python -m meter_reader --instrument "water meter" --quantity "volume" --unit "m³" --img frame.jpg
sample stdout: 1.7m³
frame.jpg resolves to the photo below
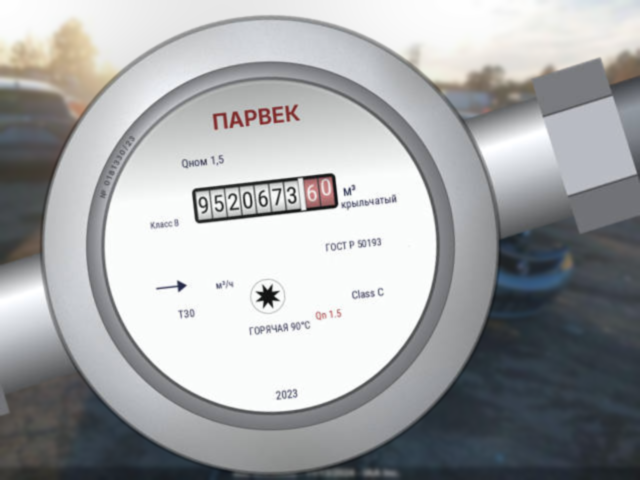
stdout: 9520673.60m³
